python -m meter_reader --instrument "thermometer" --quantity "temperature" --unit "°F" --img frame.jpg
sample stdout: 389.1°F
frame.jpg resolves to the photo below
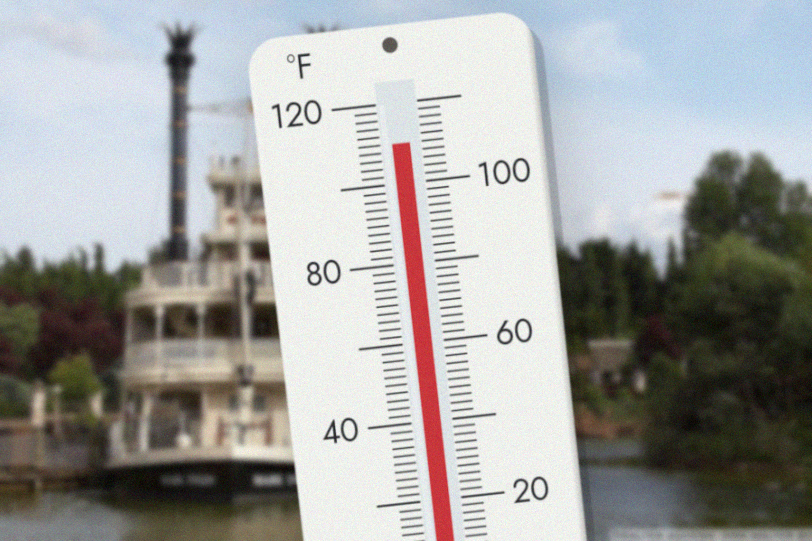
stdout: 110°F
